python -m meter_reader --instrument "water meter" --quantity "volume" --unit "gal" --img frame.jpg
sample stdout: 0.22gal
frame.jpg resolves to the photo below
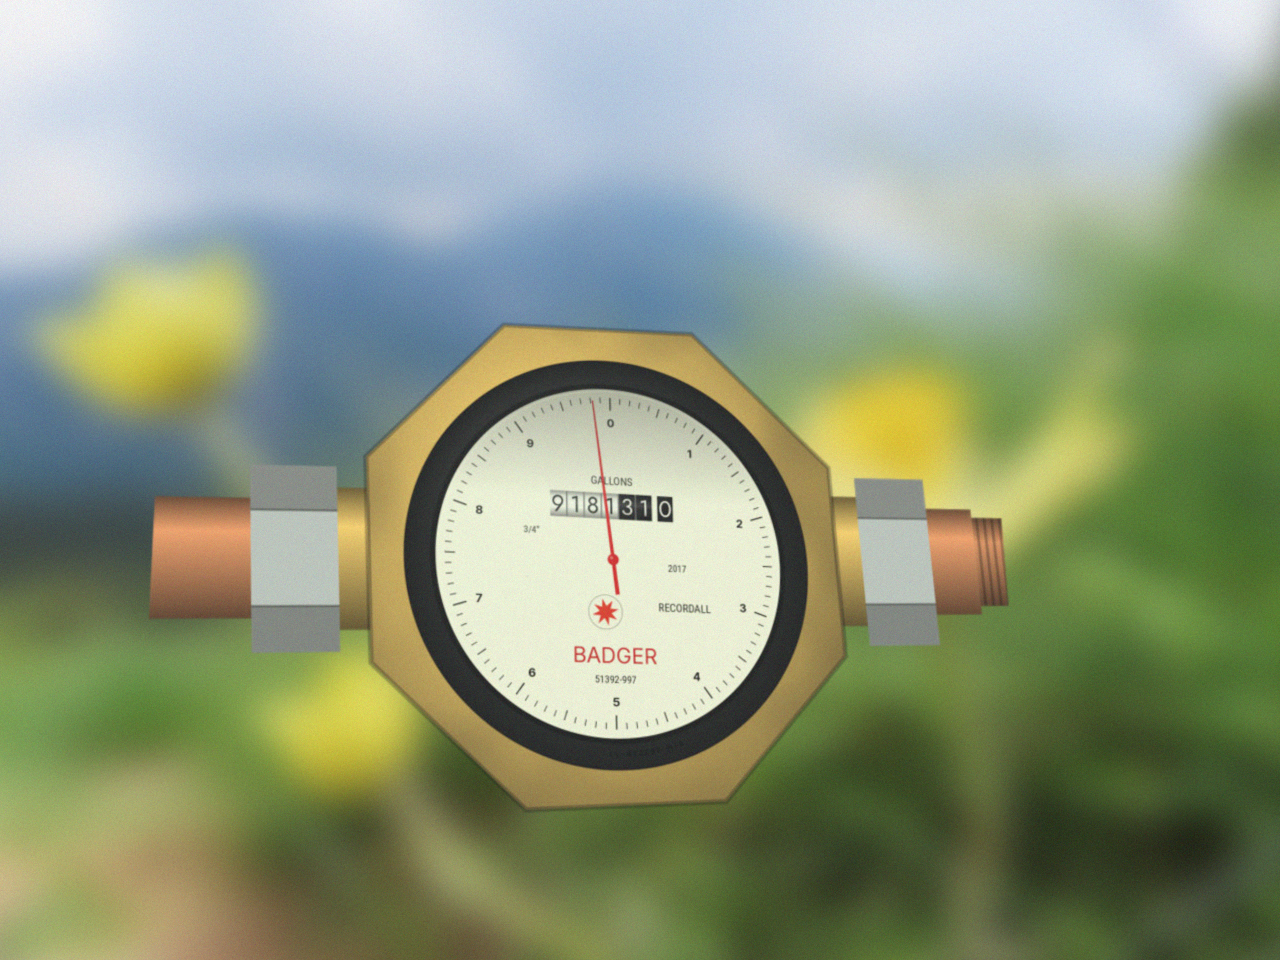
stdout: 9181309.8gal
